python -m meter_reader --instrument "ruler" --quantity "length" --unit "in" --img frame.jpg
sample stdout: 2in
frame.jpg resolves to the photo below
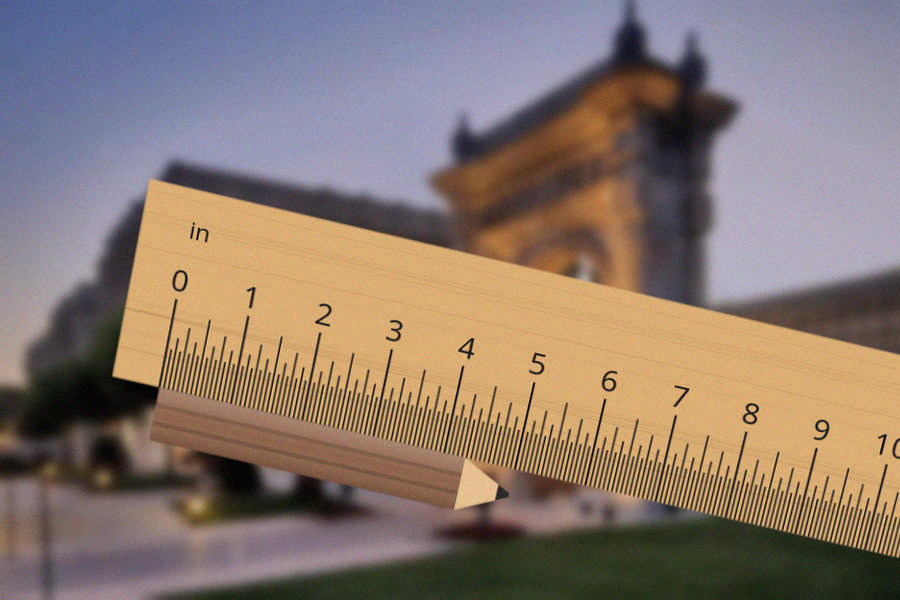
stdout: 5in
